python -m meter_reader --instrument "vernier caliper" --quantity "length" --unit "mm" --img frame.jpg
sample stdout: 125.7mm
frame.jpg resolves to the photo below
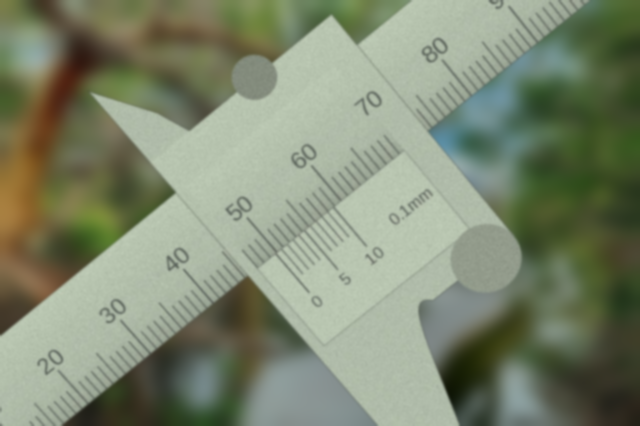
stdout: 49.8mm
